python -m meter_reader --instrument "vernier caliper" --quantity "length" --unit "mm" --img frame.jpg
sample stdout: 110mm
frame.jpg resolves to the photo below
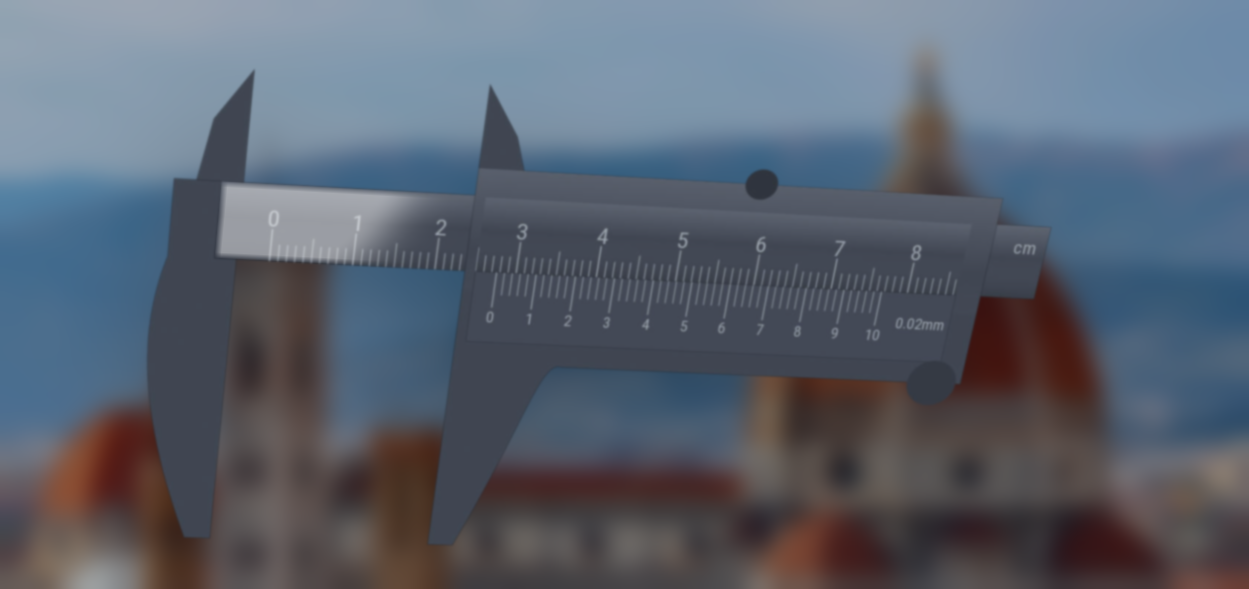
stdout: 27.6mm
